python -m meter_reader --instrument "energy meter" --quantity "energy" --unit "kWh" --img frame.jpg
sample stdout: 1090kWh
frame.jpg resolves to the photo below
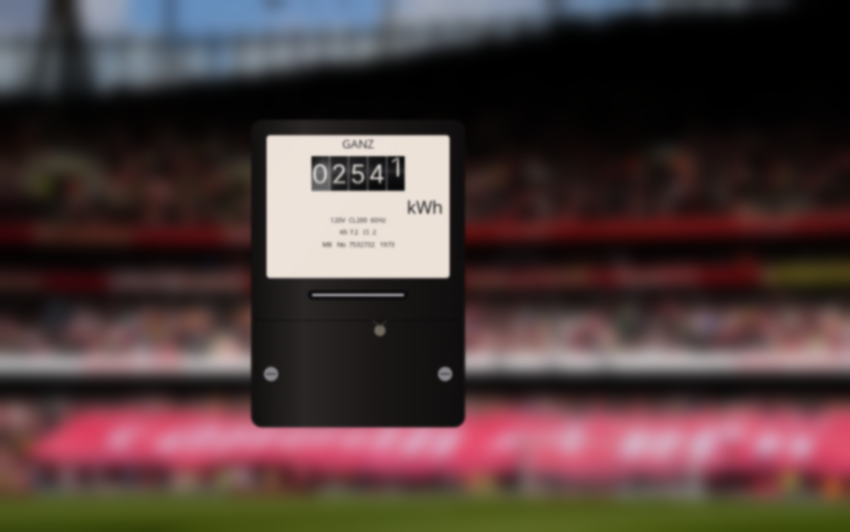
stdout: 2541kWh
